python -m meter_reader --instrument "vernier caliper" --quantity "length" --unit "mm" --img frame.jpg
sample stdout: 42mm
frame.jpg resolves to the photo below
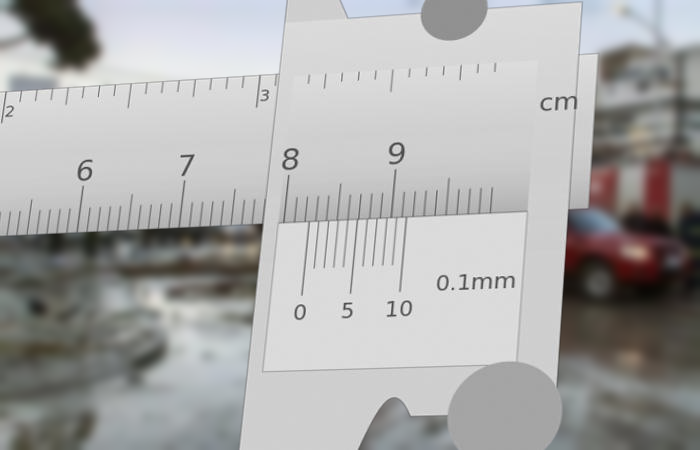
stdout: 82.4mm
